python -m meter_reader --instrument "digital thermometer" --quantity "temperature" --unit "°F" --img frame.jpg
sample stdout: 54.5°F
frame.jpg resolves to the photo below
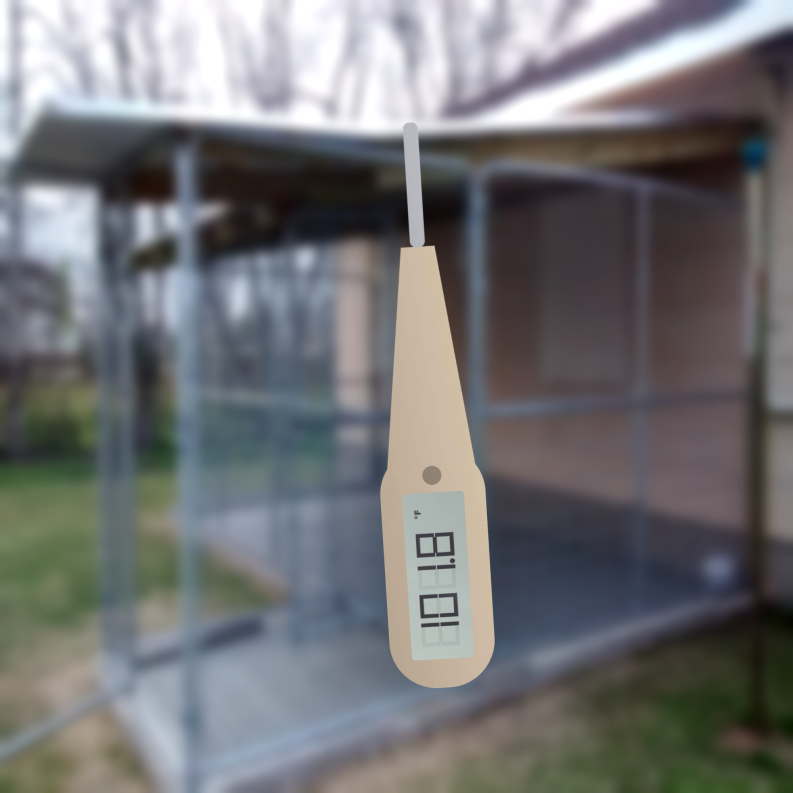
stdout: 101.8°F
